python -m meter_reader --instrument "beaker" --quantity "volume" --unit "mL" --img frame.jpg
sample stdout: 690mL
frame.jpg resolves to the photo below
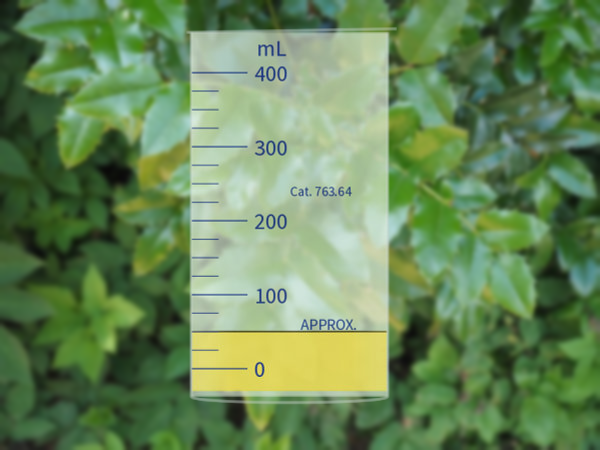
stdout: 50mL
